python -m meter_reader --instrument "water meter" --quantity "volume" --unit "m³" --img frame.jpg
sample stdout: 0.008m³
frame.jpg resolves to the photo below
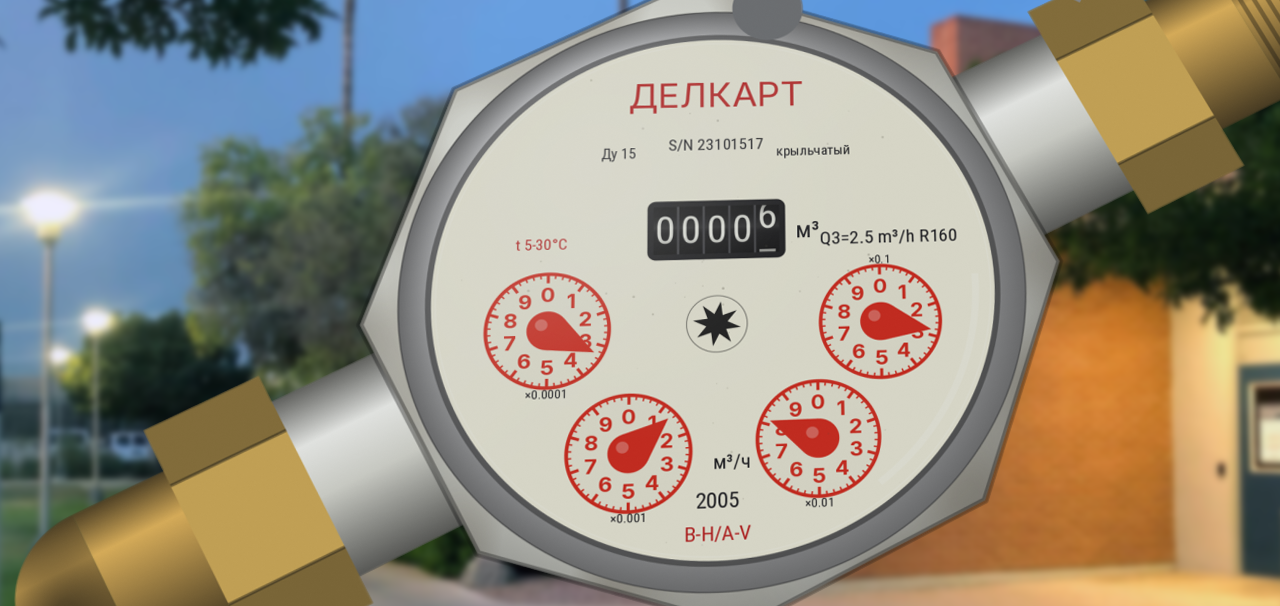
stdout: 6.2813m³
